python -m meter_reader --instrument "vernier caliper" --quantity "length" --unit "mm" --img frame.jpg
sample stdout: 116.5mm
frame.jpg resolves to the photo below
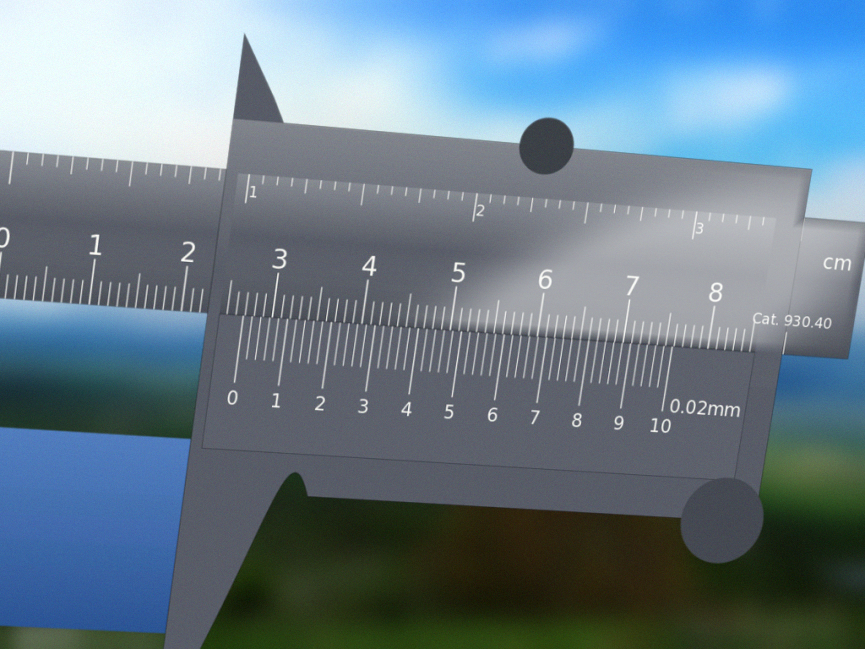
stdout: 26.8mm
